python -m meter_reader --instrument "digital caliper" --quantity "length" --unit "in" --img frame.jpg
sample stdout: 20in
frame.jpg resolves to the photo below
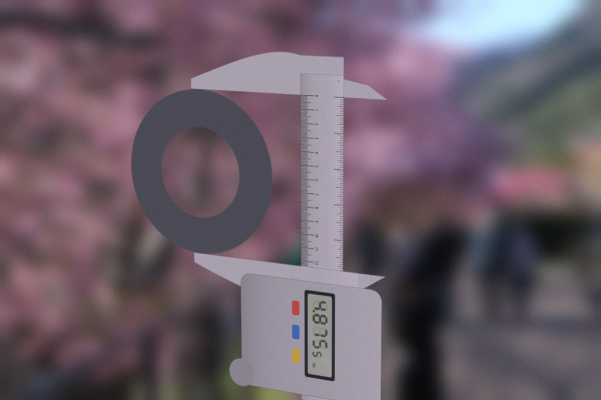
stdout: 4.8755in
